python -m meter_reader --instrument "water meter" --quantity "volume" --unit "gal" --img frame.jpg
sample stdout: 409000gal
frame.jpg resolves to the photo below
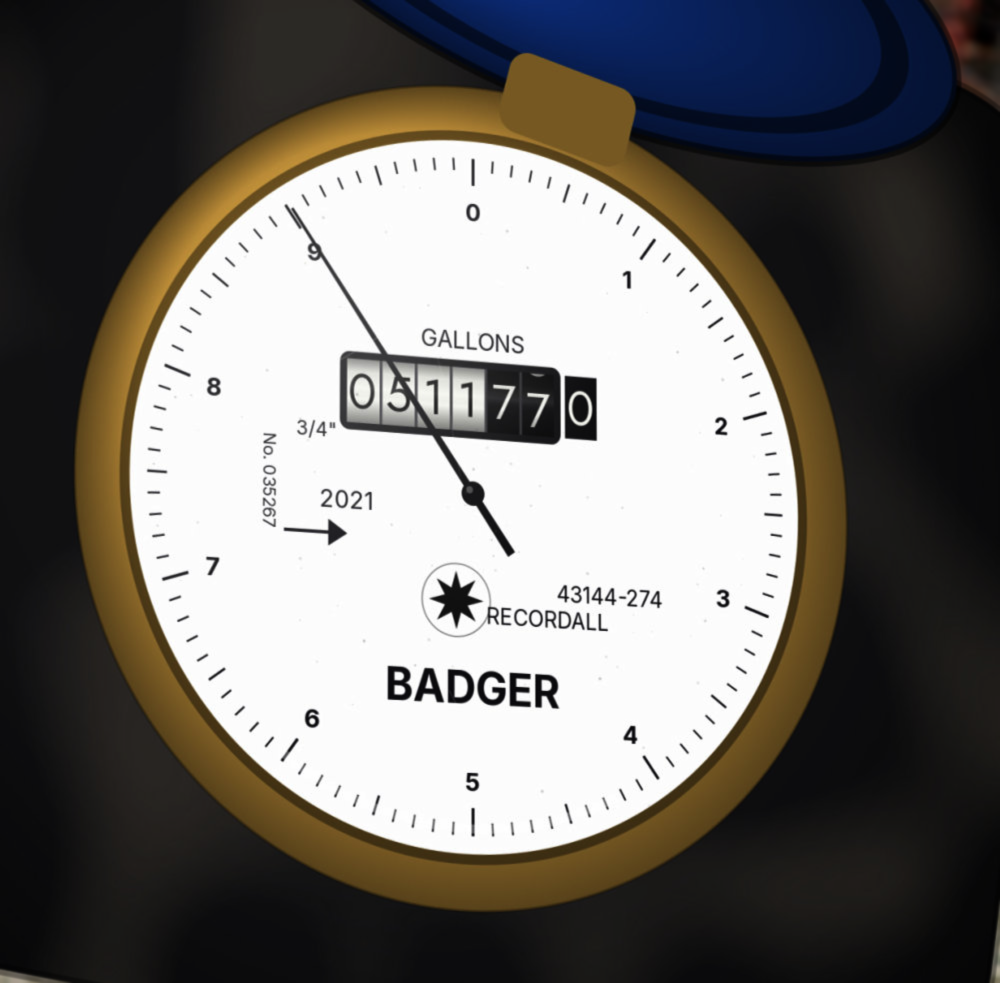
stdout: 511769.0gal
